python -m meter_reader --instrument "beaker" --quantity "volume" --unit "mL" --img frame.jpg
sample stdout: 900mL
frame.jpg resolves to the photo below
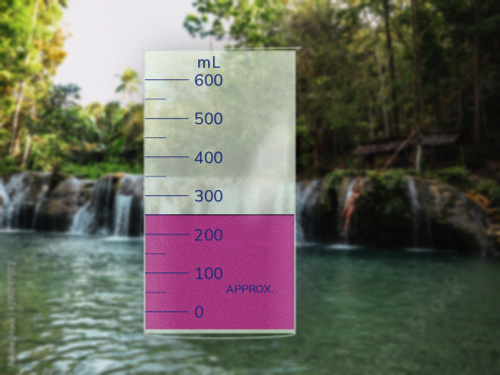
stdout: 250mL
